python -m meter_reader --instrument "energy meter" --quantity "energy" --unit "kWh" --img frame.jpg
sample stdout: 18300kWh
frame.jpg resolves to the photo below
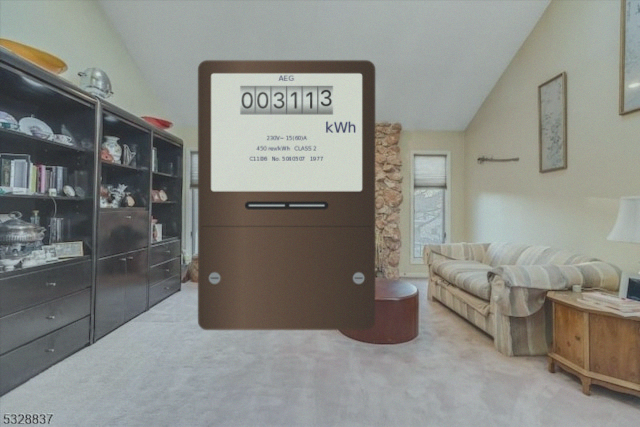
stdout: 3113kWh
